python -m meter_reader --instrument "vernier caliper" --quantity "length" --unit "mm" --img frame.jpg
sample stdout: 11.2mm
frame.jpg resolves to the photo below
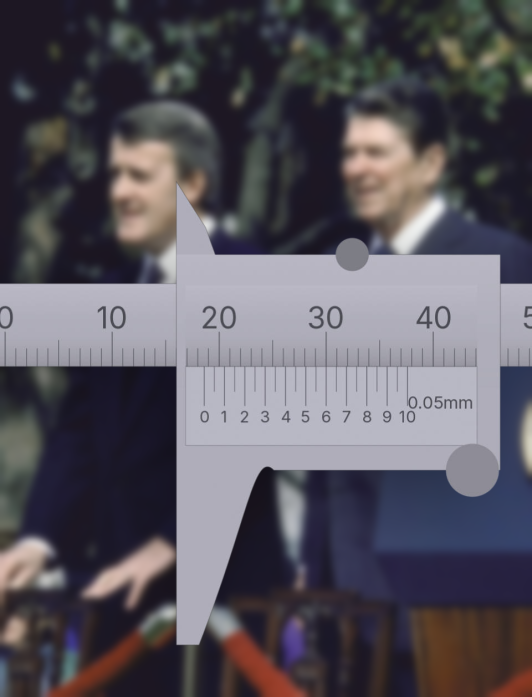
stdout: 18.6mm
